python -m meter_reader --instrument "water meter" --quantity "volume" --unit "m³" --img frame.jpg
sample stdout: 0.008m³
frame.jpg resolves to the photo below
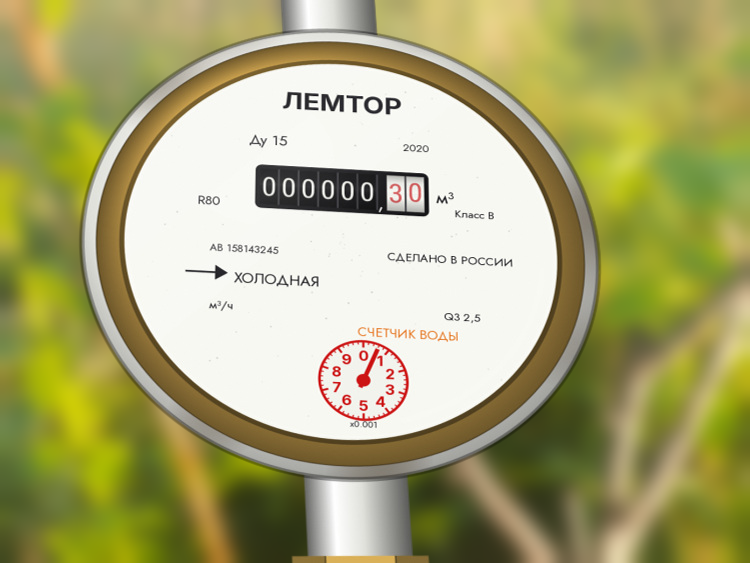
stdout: 0.300m³
